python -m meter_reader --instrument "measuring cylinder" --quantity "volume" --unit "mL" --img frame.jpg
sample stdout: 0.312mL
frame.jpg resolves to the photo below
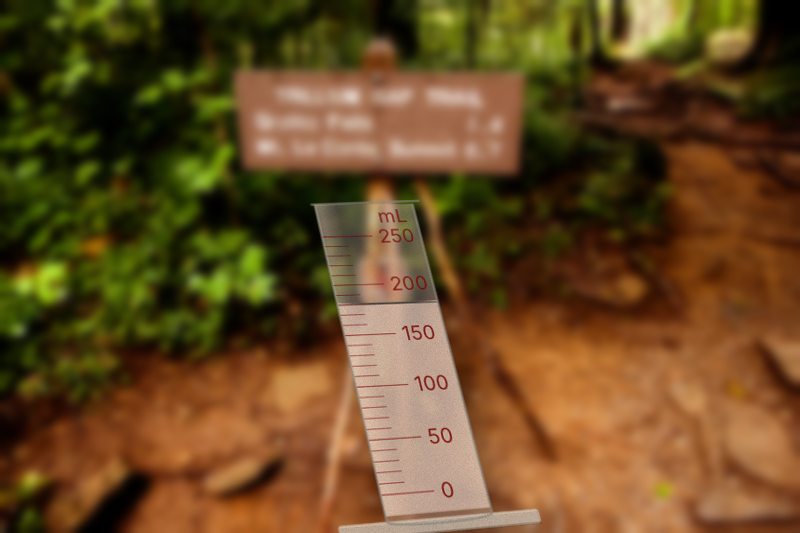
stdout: 180mL
